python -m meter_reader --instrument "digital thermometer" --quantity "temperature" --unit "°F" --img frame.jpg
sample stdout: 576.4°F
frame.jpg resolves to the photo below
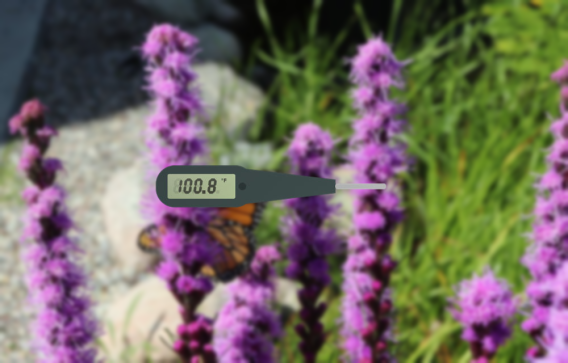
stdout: 100.8°F
